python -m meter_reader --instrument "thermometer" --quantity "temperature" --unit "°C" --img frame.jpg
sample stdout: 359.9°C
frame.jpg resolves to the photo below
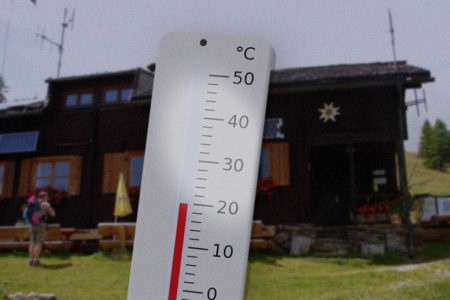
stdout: 20°C
